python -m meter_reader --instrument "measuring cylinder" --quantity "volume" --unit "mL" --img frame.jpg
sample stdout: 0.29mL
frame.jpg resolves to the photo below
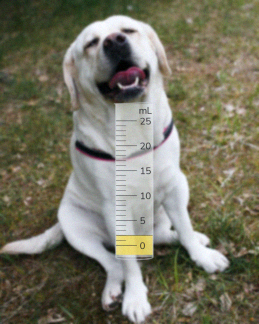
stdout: 2mL
